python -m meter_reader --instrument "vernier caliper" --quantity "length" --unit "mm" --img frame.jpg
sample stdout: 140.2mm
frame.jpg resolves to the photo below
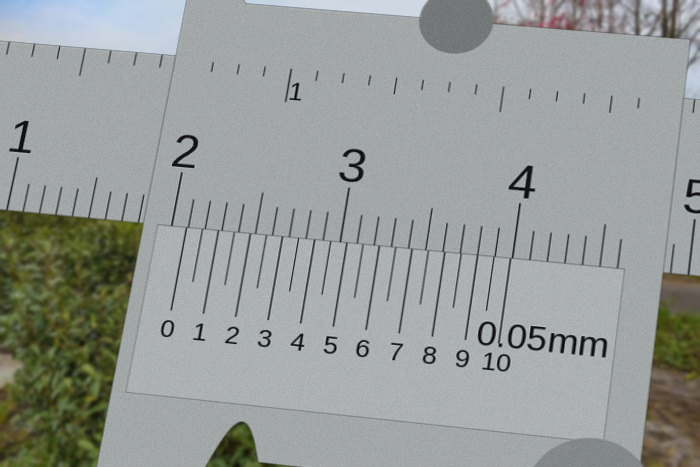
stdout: 20.9mm
